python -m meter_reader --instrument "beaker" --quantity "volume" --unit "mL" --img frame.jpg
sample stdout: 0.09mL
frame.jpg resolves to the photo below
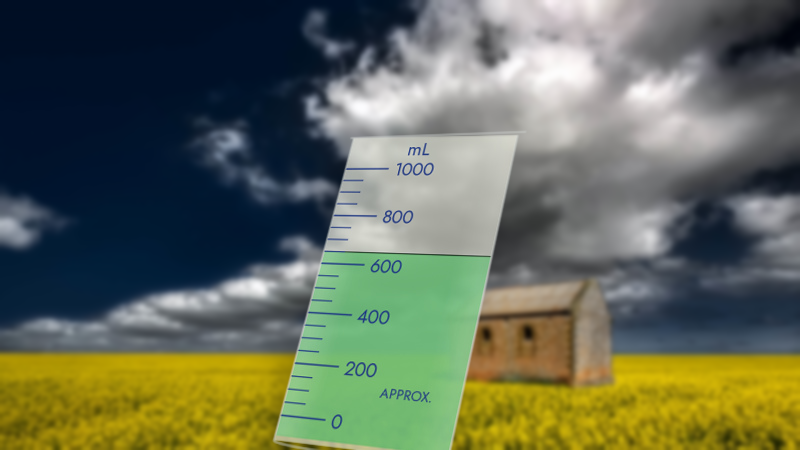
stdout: 650mL
